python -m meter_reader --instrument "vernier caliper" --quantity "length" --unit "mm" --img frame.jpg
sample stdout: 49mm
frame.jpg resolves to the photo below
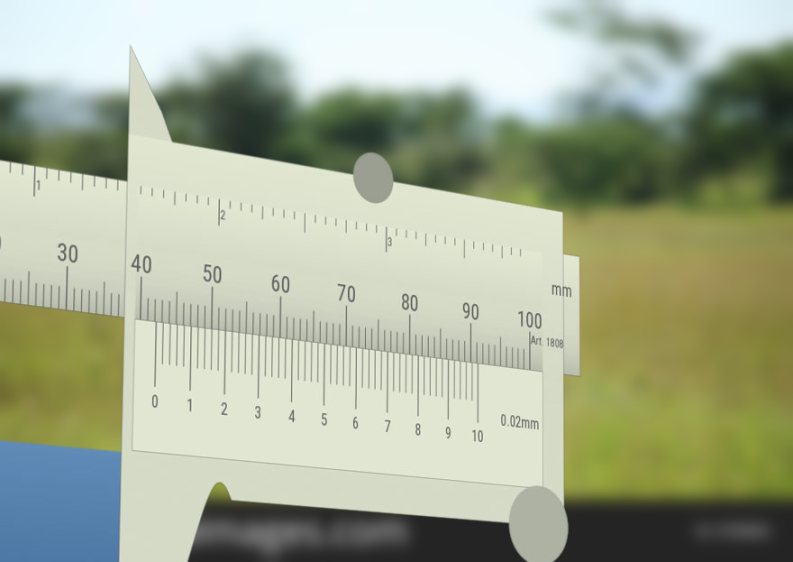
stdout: 42.2mm
